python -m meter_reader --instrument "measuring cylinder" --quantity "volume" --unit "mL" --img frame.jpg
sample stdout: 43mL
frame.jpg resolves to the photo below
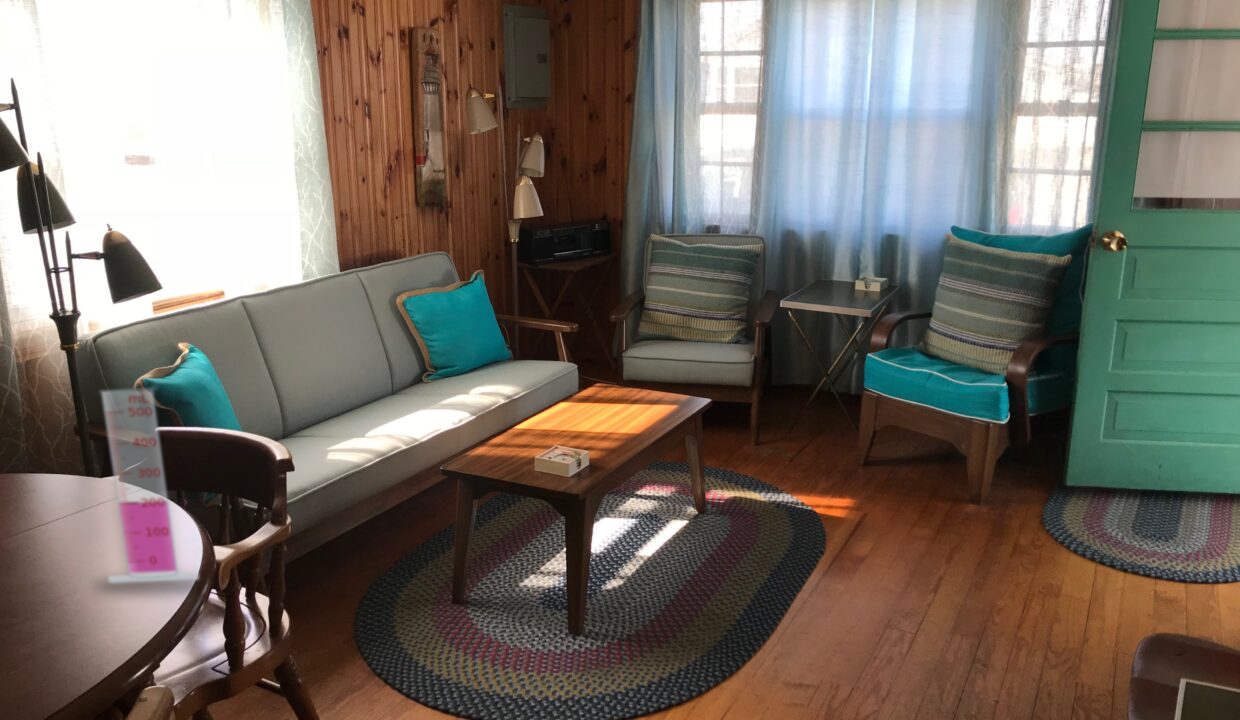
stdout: 200mL
